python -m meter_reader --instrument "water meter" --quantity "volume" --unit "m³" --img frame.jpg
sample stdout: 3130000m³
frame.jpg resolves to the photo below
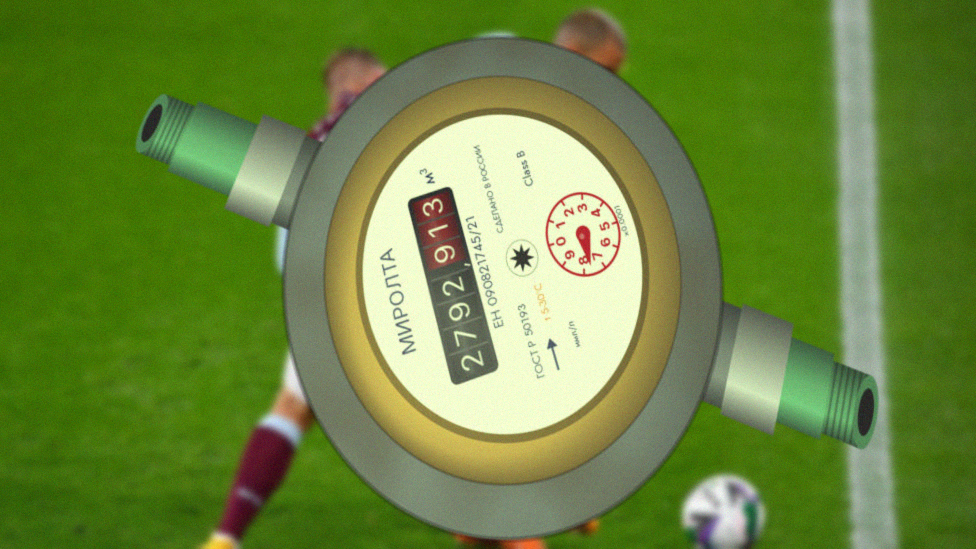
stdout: 2792.9137m³
